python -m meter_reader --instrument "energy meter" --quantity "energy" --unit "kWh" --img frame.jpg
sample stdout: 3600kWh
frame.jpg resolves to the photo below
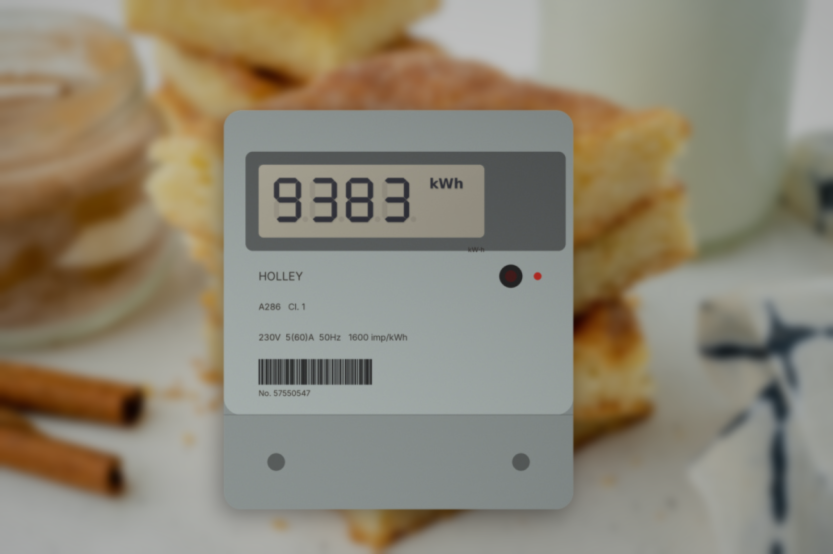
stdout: 9383kWh
